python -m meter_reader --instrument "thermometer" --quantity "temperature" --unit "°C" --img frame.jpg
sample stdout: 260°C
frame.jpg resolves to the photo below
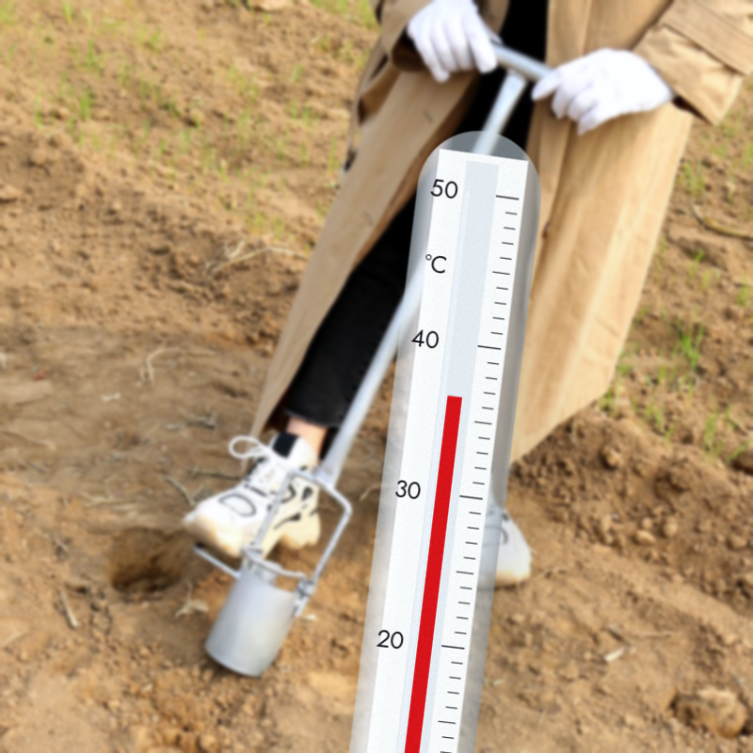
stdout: 36.5°C
